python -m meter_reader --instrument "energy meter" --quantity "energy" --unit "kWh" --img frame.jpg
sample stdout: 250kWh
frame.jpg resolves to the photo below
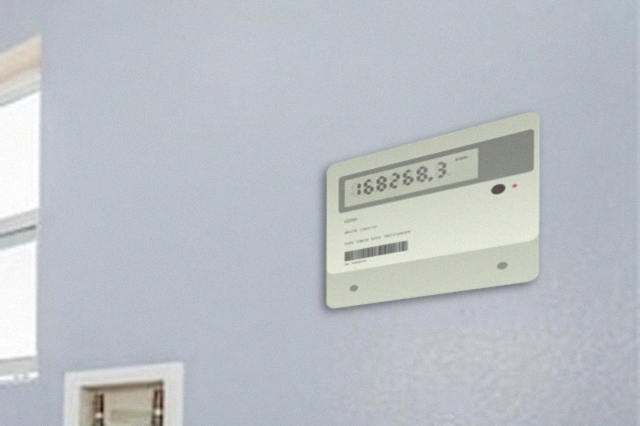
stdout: 168268.3kWh
